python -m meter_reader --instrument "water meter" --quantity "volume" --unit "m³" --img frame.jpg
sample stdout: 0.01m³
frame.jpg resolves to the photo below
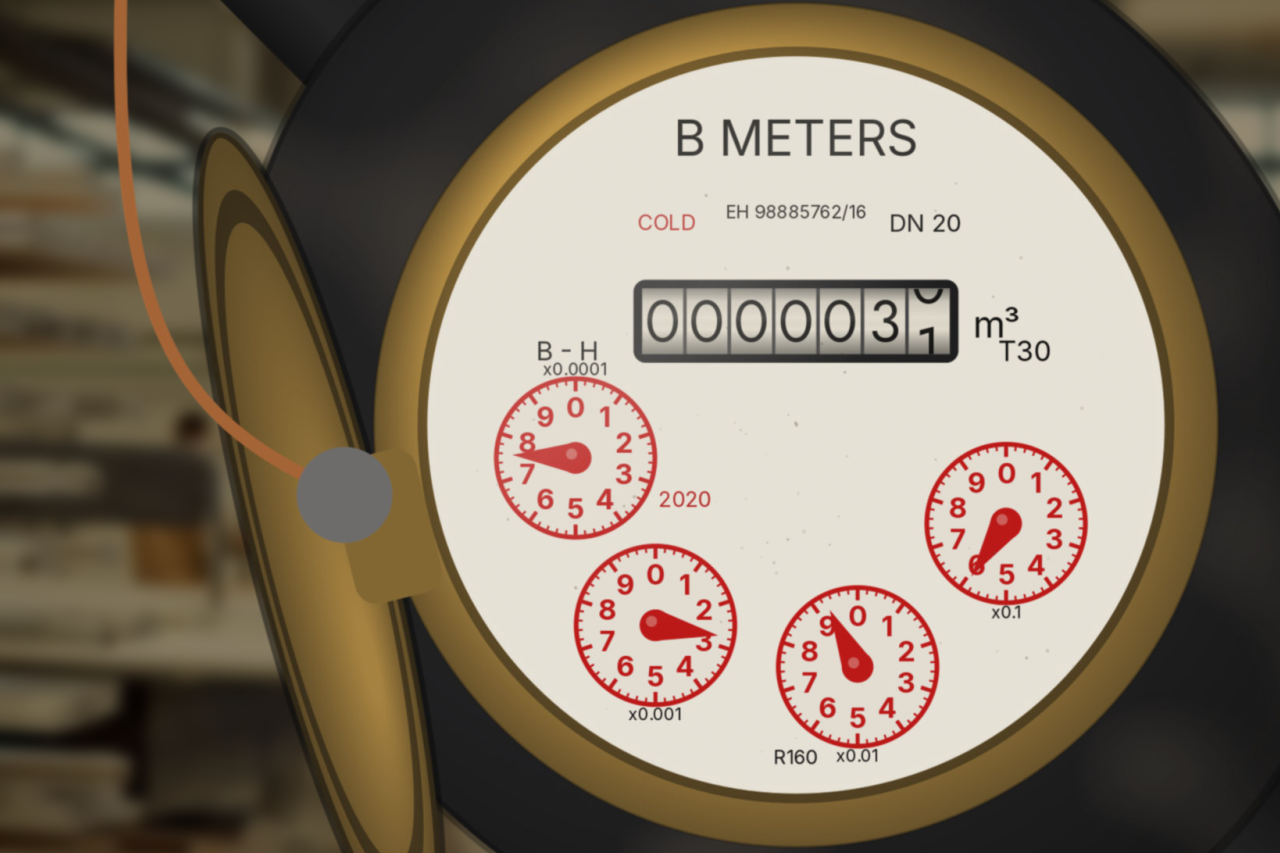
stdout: 30.5927m³
